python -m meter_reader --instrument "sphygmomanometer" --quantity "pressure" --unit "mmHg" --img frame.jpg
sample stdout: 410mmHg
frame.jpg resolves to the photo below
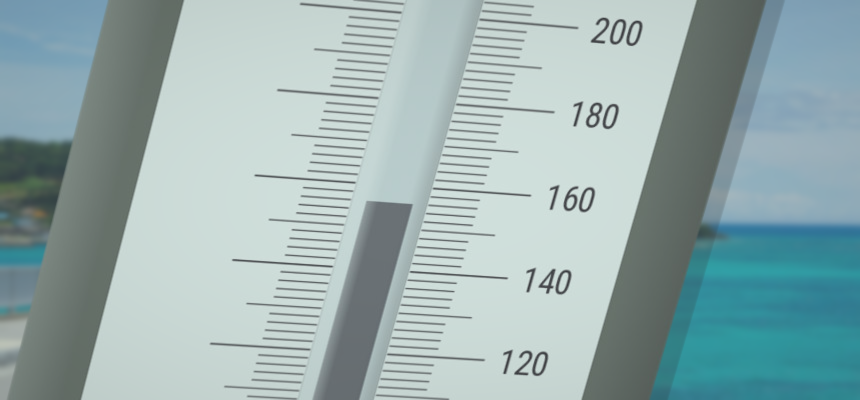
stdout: 156mmHg
